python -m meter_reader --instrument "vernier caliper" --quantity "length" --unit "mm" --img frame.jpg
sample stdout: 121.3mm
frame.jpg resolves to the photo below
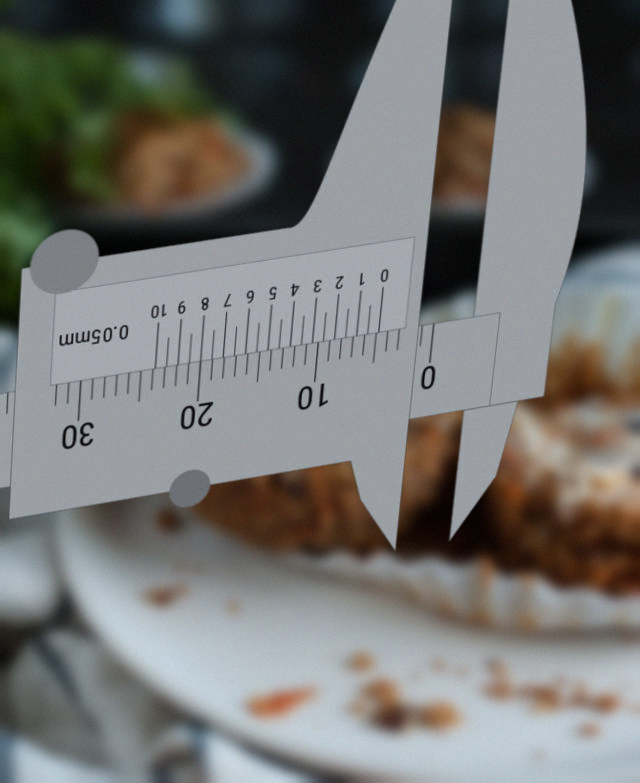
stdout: 4.8mm
